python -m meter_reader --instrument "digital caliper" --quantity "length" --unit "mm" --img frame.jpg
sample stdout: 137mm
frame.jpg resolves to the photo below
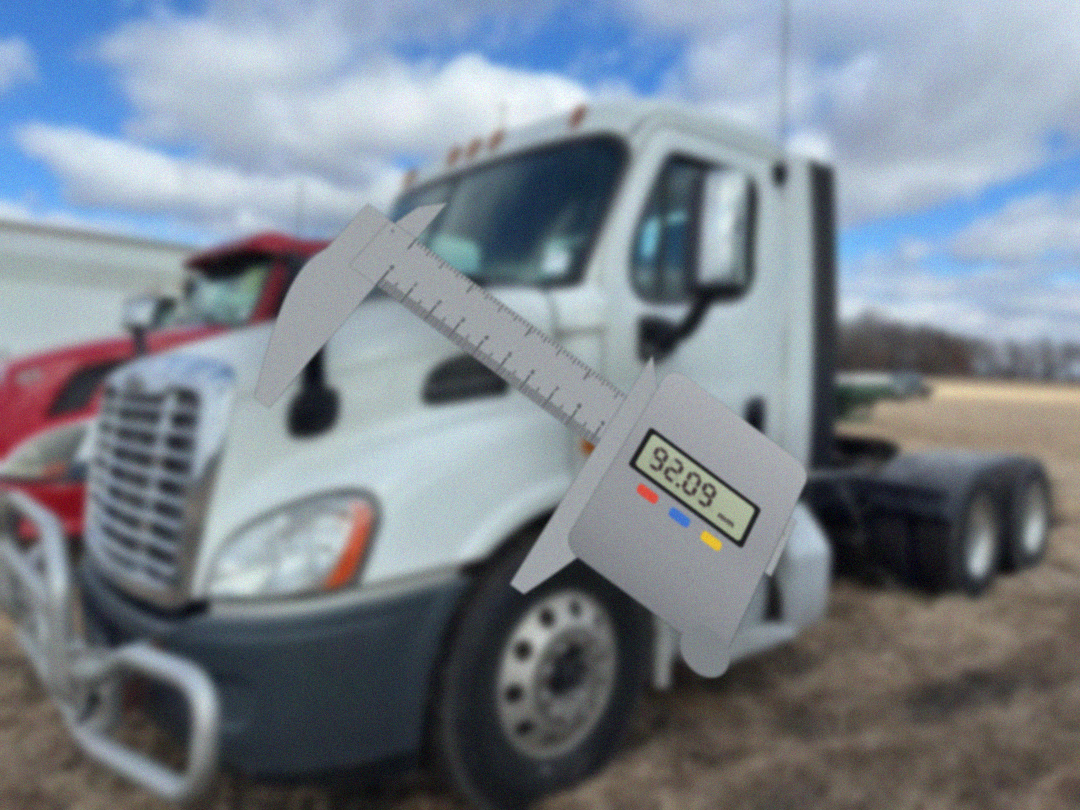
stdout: 92.09mm
